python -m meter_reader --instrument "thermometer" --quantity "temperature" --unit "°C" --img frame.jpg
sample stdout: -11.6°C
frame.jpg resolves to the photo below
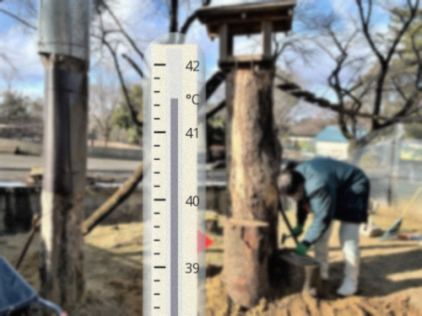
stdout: 41.5°C
